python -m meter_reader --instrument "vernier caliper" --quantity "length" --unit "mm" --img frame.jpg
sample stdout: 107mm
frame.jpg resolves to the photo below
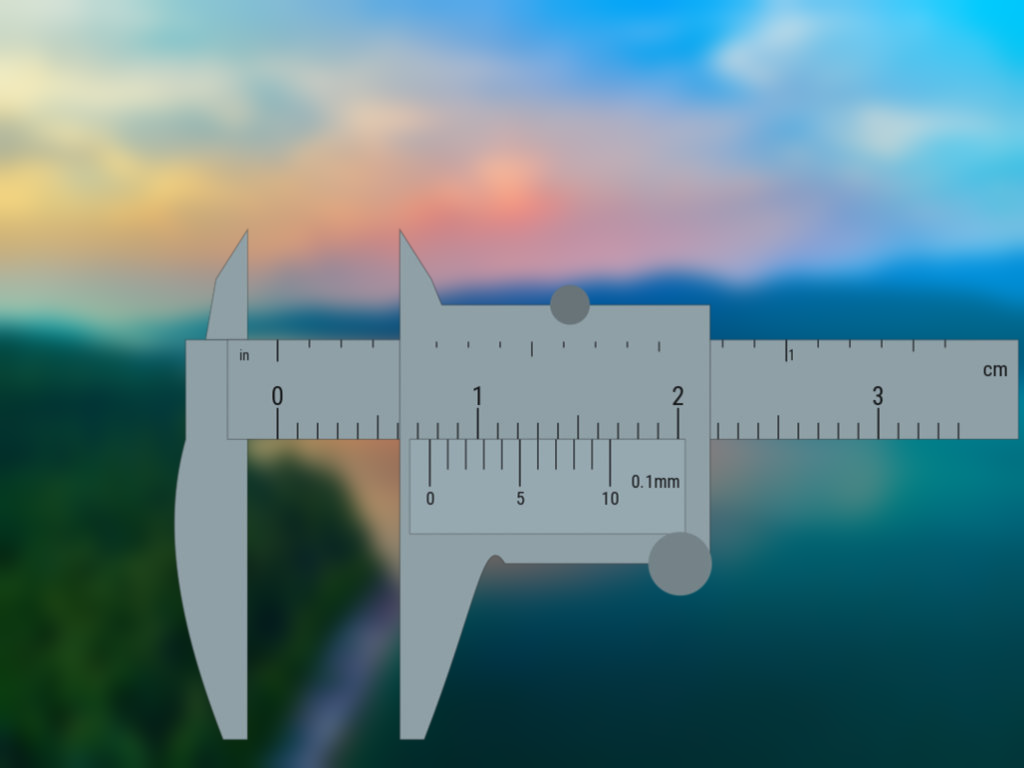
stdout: 7.6mm
